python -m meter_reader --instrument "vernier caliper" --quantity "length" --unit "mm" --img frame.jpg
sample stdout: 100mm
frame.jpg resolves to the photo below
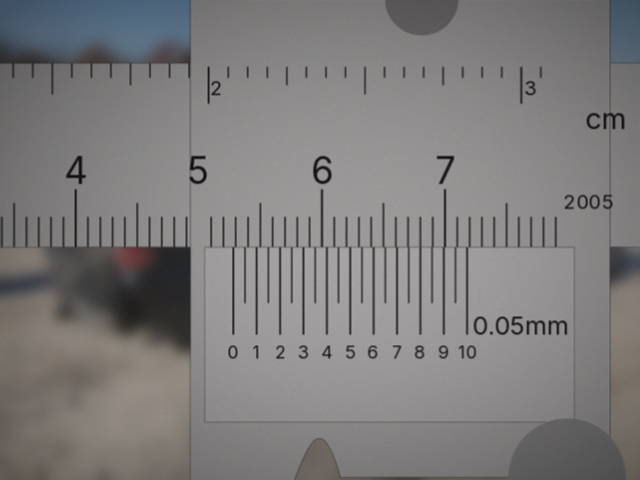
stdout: 52.8mm
